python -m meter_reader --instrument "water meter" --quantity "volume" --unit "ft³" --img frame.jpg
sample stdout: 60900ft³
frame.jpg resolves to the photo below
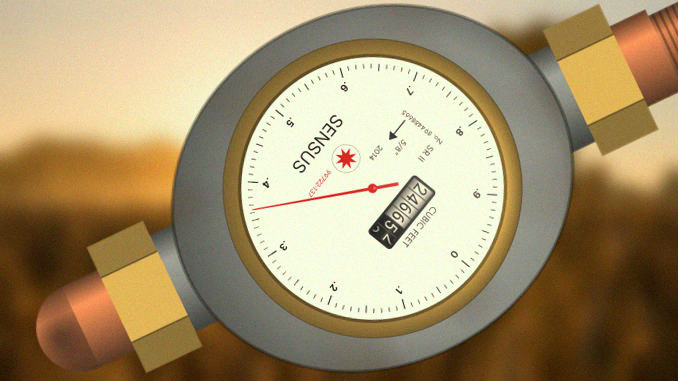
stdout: 246652.36ft³
